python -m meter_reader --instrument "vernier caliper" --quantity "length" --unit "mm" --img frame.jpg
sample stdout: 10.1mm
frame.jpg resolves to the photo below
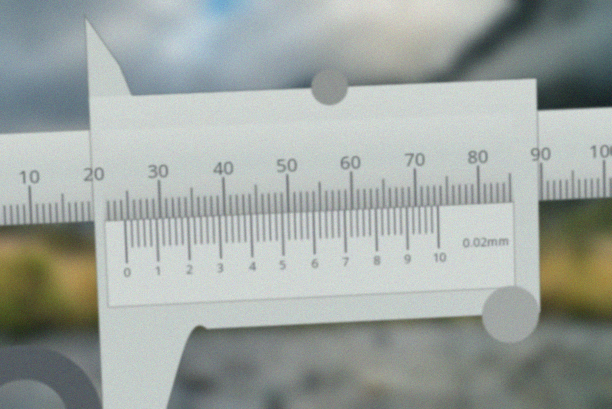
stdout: 24.5mm
